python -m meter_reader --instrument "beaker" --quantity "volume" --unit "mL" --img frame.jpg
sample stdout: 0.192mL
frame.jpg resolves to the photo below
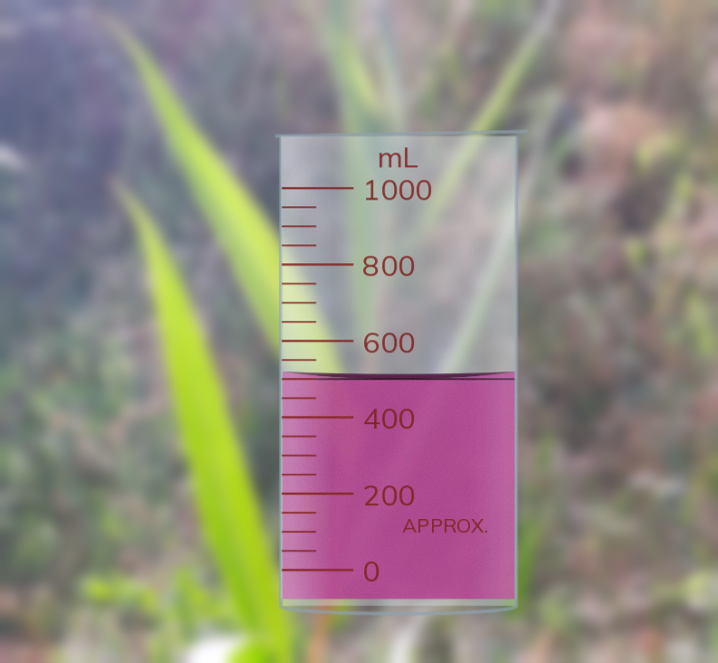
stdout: 500mL
